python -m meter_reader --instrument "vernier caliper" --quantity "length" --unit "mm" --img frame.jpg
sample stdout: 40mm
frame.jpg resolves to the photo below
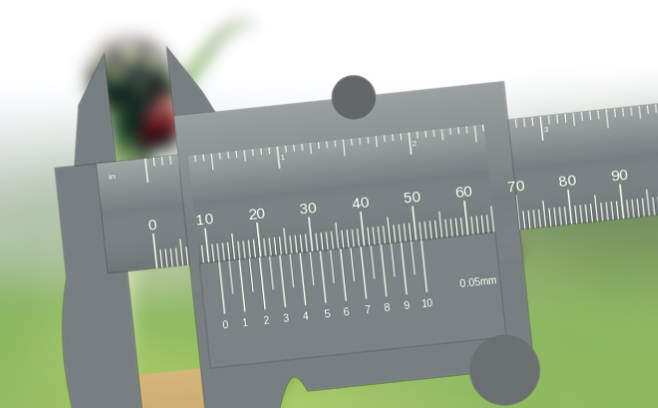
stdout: 12.0mm
